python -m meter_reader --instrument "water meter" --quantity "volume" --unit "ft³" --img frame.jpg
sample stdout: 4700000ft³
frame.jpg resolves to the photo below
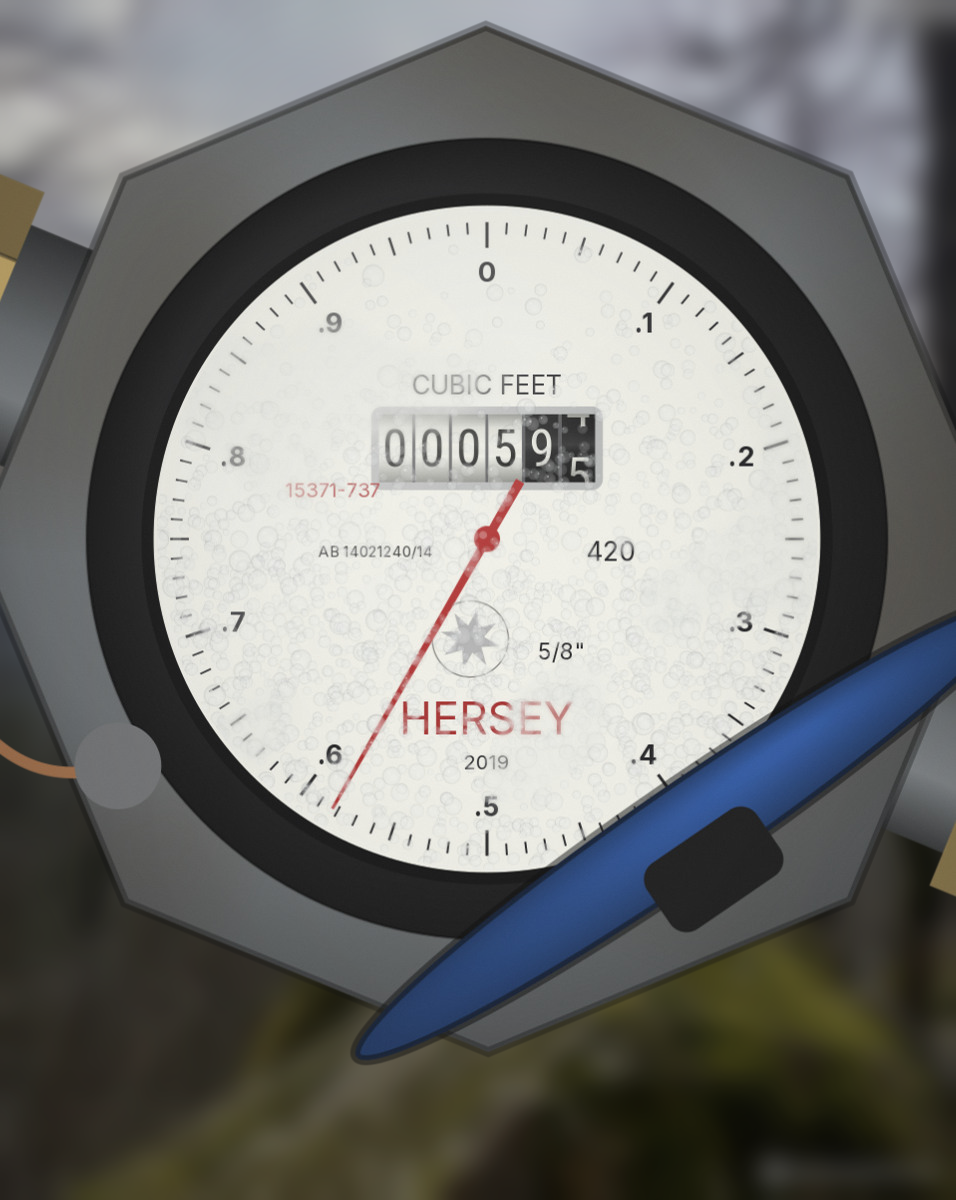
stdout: 594.58ft³
